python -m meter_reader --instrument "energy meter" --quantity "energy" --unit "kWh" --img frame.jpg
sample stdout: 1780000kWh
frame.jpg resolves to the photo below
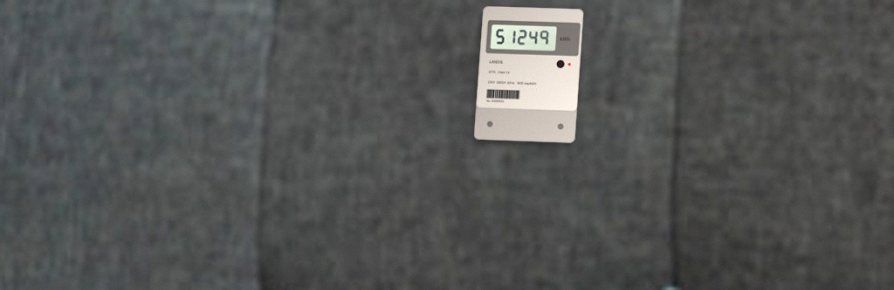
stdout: 51249kWh
